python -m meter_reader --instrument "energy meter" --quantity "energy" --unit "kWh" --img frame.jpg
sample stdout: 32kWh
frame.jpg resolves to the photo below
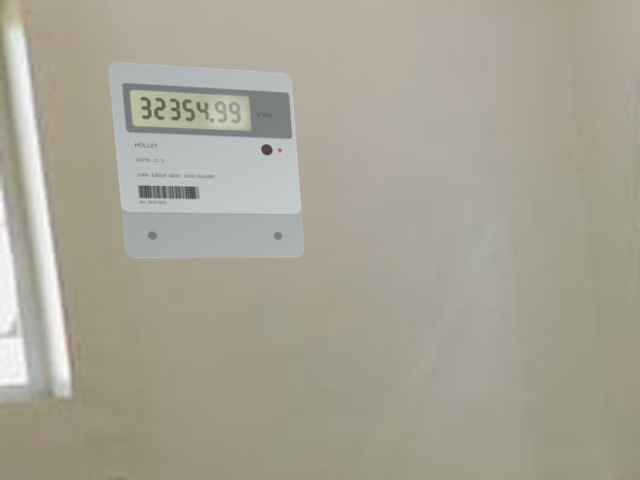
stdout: 32354.99kWh
